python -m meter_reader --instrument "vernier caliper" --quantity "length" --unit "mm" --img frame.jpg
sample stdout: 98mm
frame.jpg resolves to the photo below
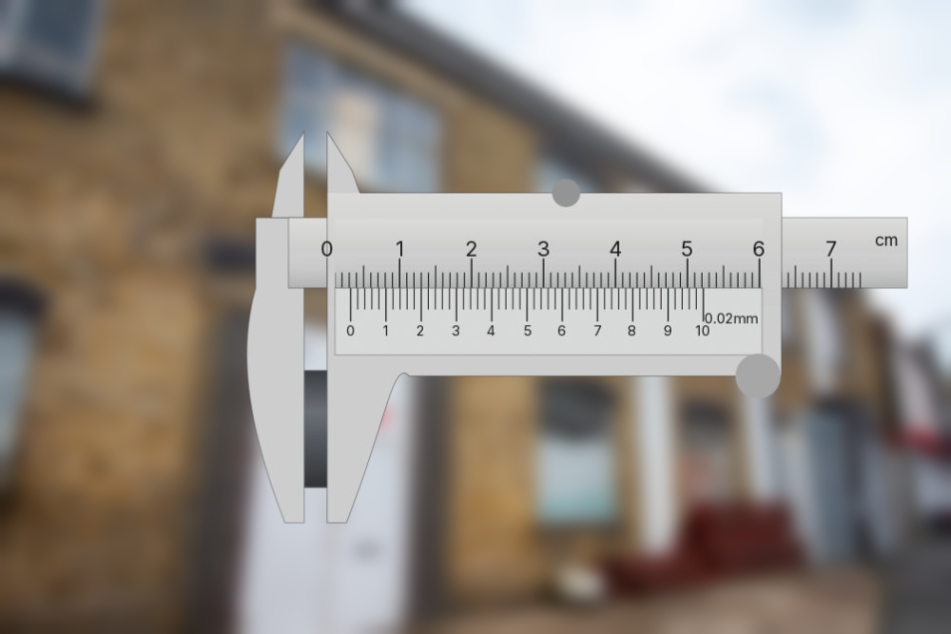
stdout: 3.2mm
